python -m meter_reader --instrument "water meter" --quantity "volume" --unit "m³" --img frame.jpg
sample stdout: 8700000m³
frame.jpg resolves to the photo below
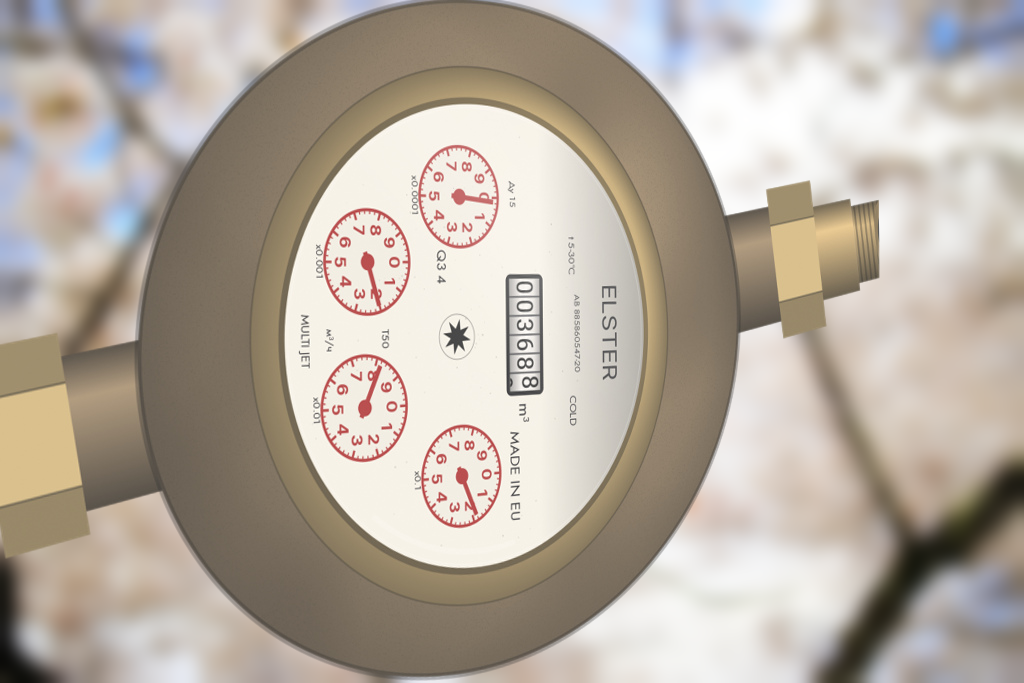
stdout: 3688.1820m³
